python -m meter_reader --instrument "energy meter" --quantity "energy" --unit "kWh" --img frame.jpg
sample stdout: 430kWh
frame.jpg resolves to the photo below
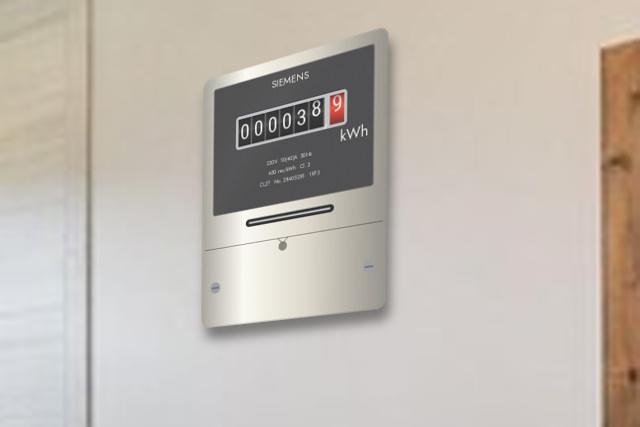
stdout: 38.9kWh
